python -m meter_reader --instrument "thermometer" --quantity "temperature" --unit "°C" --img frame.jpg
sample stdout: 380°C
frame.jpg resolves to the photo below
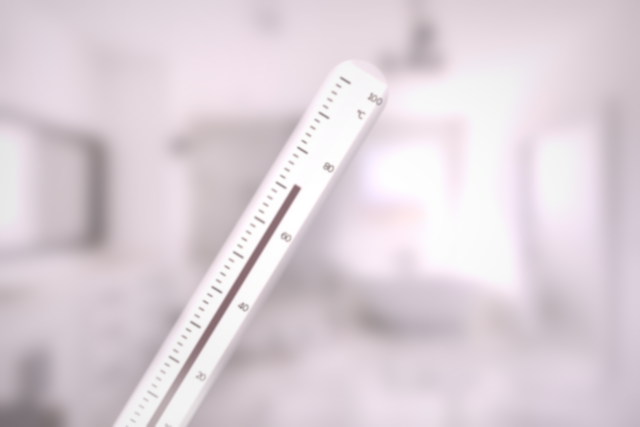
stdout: 72°C
